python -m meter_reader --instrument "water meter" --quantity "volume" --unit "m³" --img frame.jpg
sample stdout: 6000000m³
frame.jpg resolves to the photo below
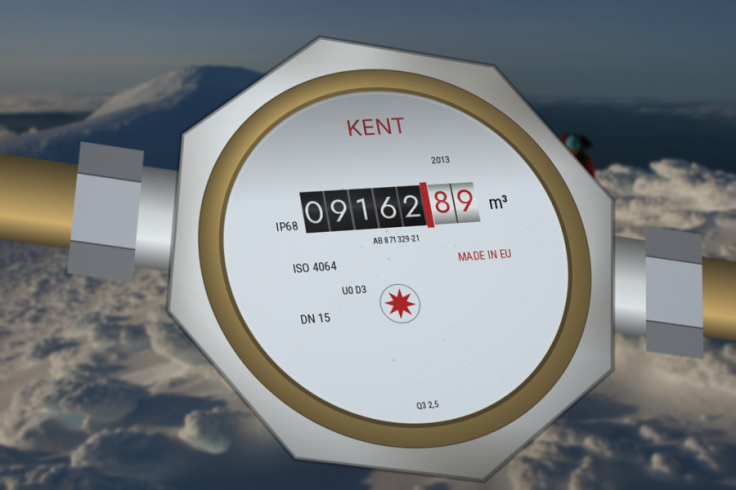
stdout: 9162.89m³
